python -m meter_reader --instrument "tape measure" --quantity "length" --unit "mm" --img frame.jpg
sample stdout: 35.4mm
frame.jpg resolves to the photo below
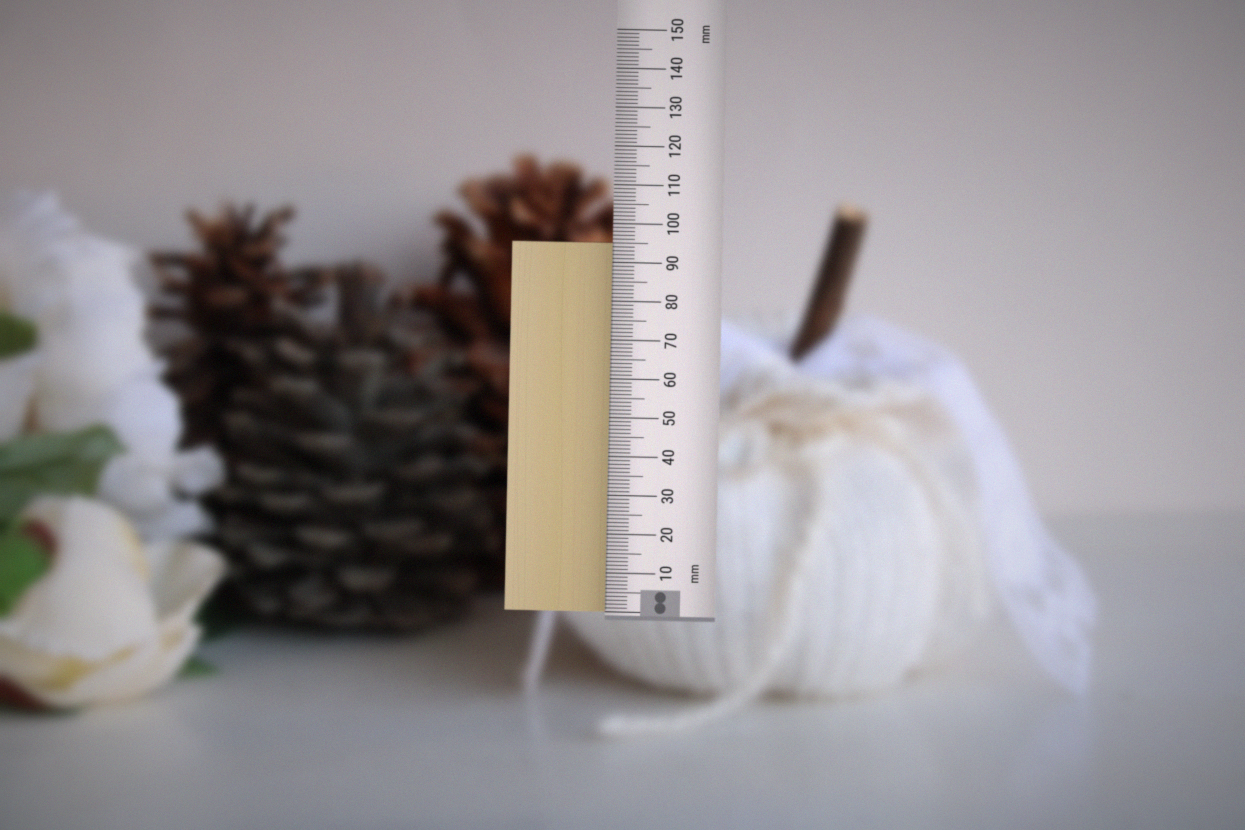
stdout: 95mm
